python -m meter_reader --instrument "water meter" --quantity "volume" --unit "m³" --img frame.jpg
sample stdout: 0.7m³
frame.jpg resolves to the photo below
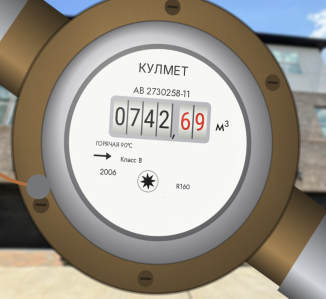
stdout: 742.69m³
